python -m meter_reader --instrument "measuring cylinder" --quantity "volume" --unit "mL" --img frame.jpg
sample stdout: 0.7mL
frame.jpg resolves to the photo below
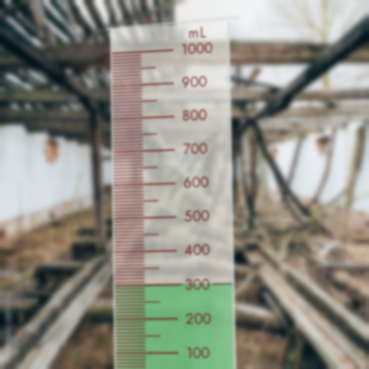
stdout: 300mL
